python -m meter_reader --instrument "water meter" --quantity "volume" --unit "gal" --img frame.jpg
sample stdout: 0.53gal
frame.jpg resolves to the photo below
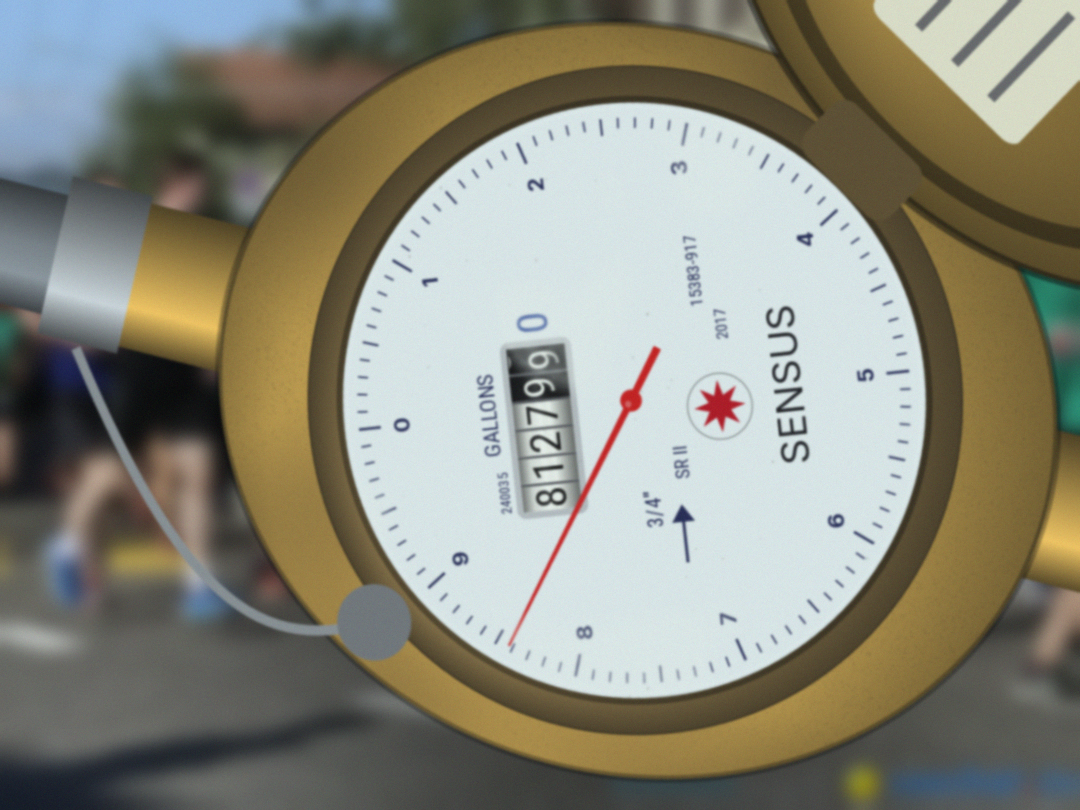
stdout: 8127988.4gal
